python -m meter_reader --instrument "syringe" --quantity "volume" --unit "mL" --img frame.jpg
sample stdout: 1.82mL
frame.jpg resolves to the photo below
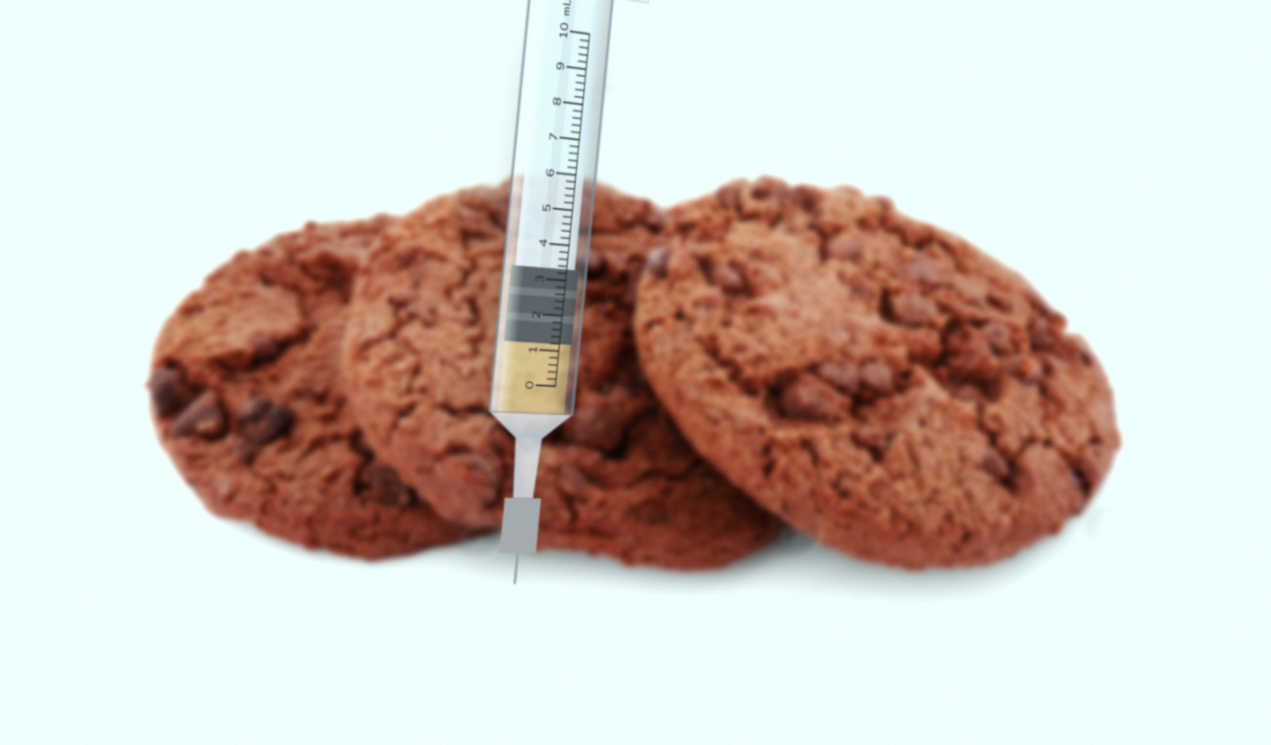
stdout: 1.2mL
